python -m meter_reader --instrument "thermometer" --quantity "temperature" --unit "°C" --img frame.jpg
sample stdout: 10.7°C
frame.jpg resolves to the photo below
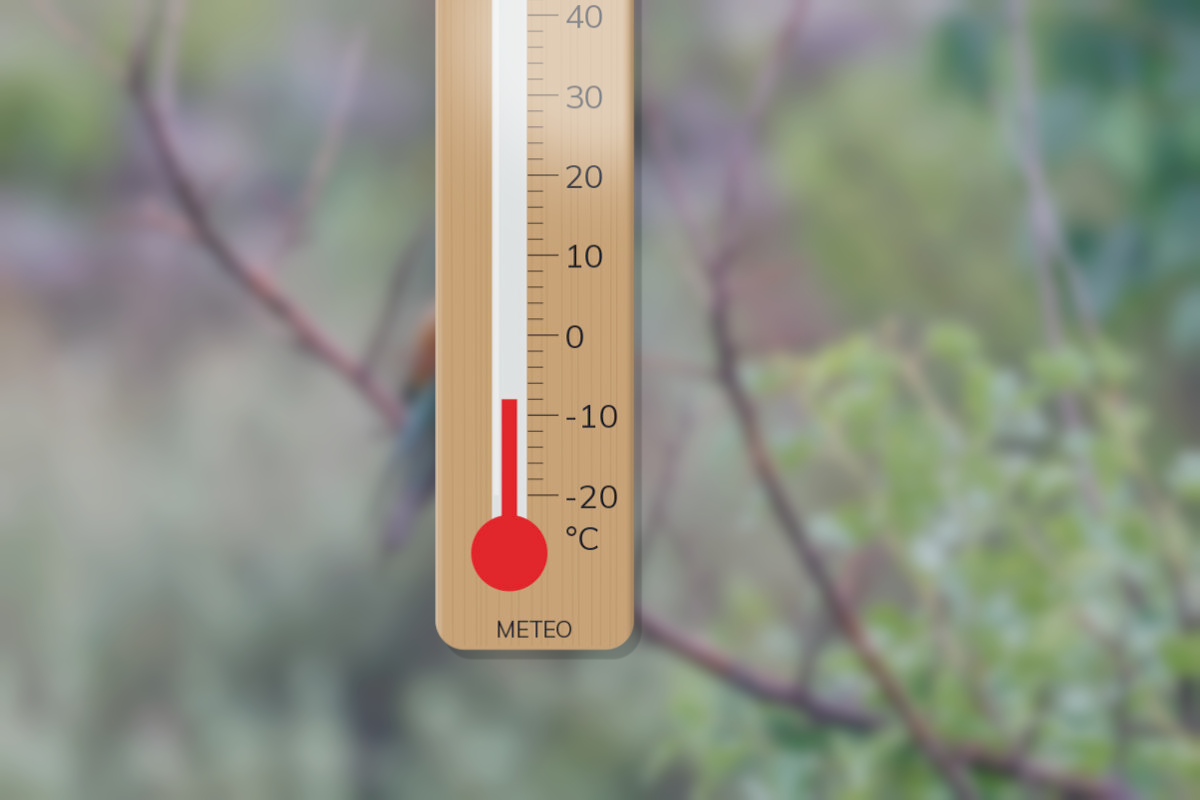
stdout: -8°C
